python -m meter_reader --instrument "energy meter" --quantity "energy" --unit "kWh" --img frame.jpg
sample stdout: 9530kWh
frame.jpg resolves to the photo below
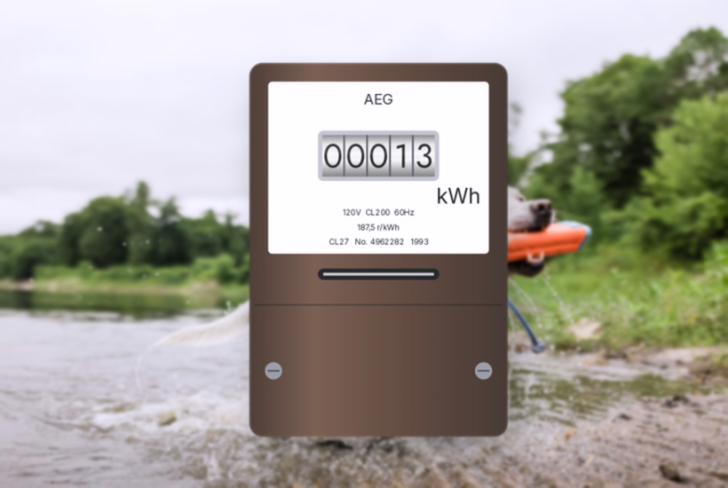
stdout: 13kWh
